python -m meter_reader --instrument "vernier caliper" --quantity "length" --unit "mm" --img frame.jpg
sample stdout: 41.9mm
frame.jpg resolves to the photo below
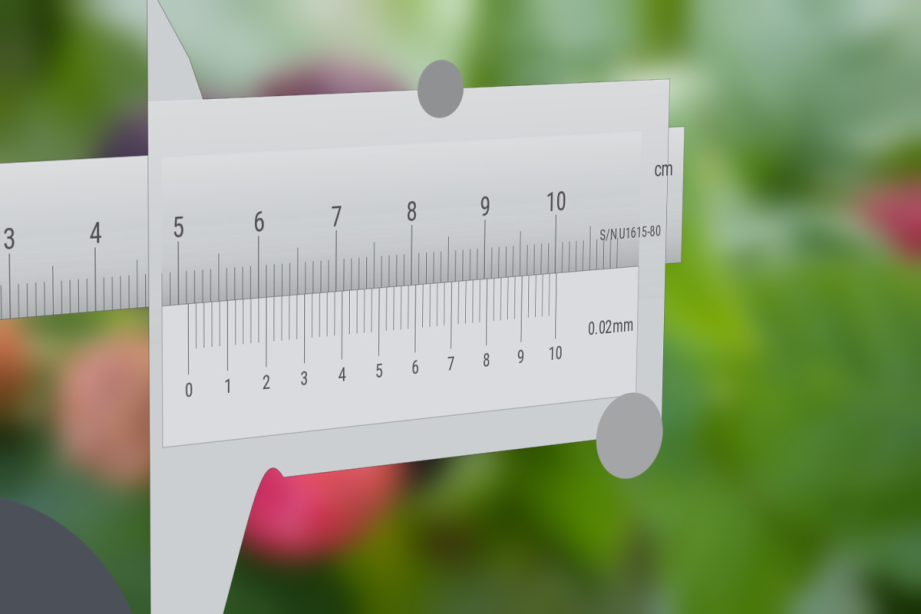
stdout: 51.2mm
